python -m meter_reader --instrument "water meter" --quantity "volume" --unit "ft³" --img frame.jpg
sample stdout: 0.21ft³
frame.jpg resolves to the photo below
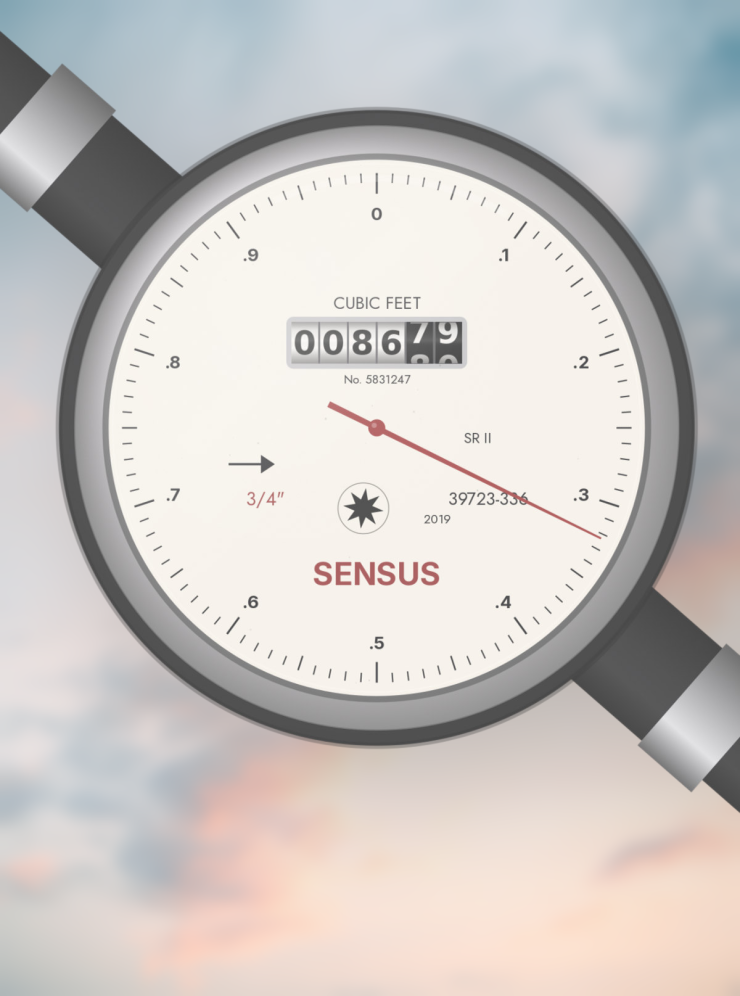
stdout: 8679.32ft³
